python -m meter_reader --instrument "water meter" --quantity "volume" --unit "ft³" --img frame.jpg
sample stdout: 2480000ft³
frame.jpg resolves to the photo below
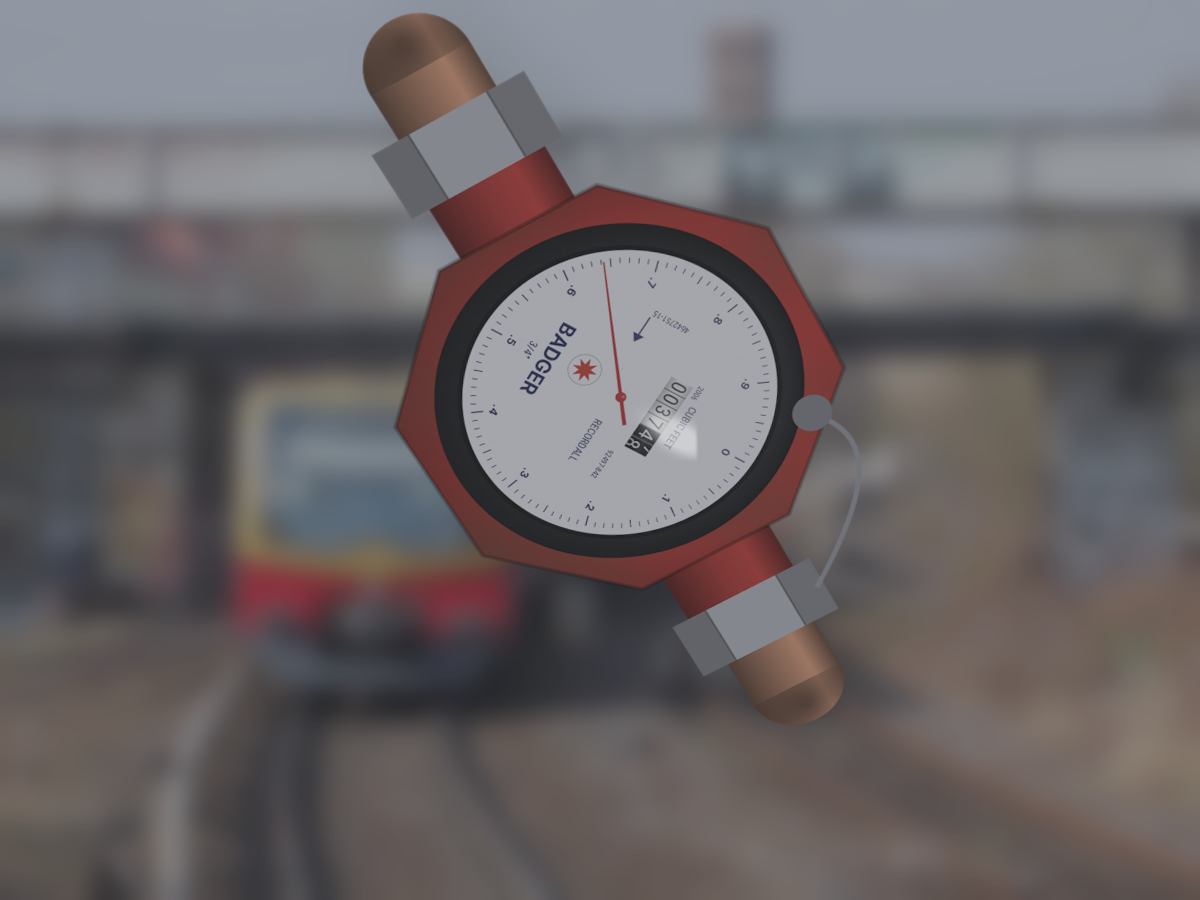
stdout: 3747.64ft³
